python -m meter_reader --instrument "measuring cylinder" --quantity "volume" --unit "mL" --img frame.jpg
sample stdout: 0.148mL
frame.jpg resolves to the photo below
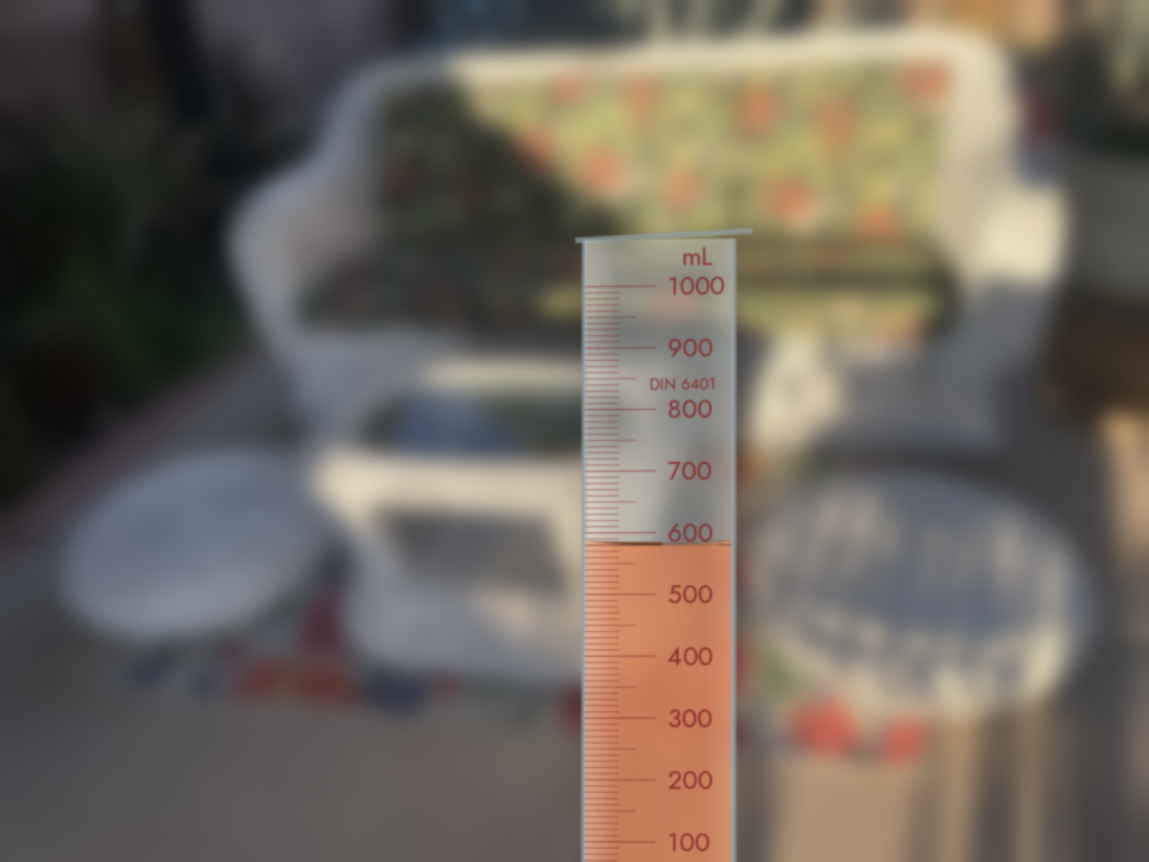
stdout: 580mL
